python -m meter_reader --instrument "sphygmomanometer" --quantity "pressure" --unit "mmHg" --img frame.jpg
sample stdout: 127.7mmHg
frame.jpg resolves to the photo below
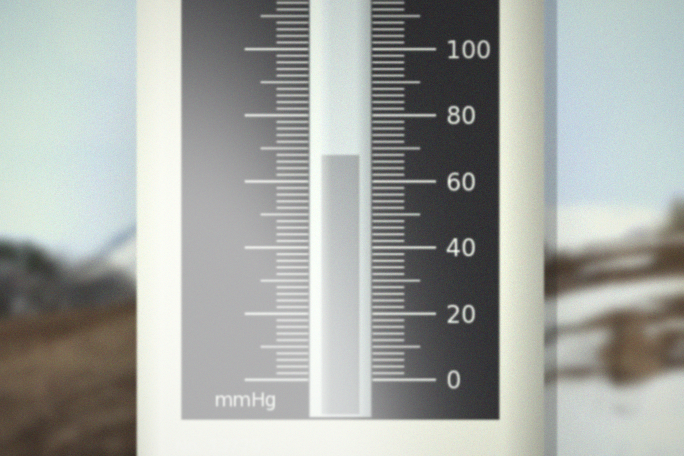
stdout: 68mmHg
